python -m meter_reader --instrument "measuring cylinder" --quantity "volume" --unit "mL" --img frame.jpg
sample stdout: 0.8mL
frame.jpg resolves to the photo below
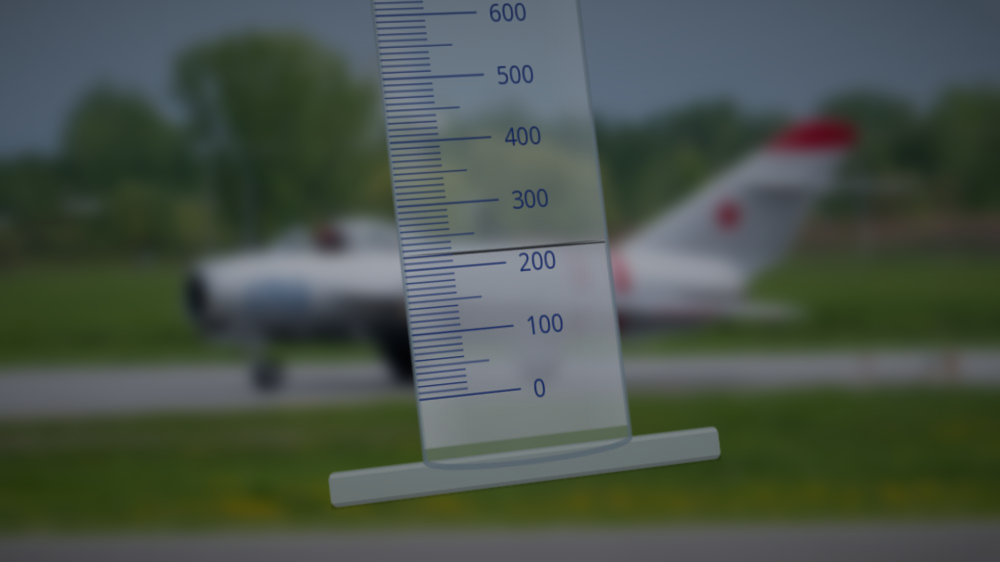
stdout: 220mL
